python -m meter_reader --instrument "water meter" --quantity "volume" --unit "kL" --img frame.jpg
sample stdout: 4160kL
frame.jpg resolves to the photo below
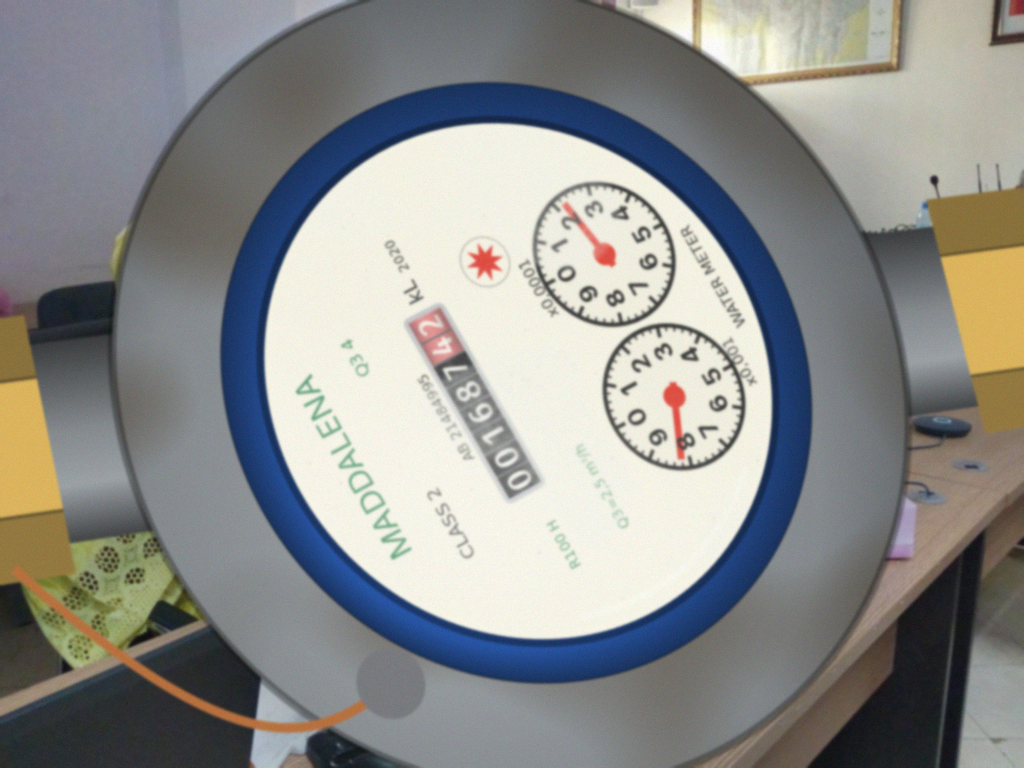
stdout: 1687.4282kL
